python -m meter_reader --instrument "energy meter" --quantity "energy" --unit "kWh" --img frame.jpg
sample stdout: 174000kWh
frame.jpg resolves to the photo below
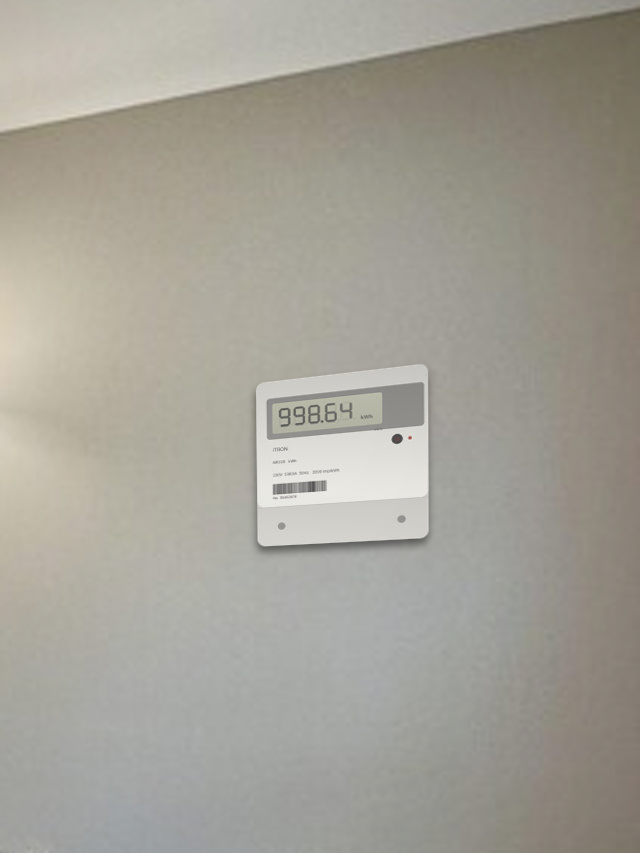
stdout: 998.64kWh
